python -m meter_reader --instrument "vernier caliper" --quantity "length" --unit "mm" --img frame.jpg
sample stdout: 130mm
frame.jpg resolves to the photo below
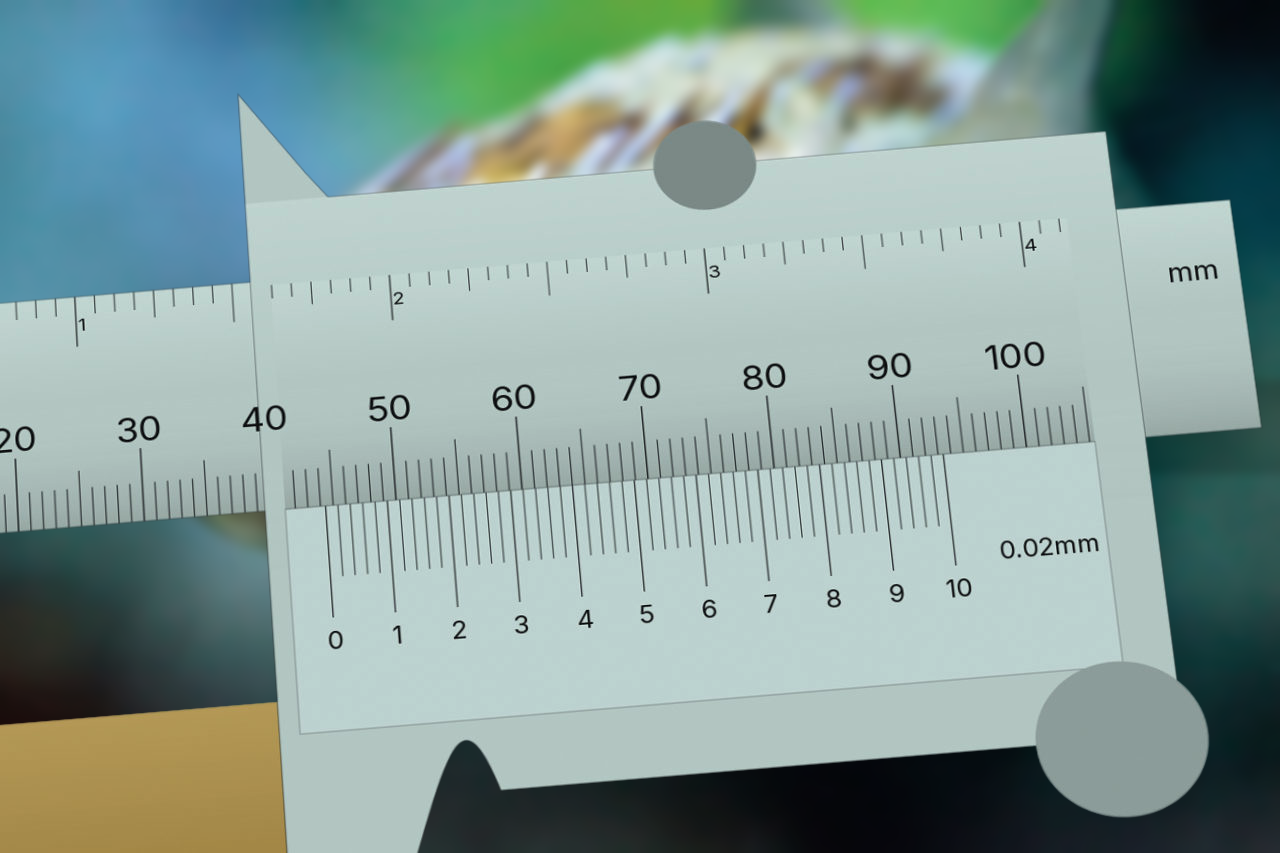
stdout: 44.4mm
